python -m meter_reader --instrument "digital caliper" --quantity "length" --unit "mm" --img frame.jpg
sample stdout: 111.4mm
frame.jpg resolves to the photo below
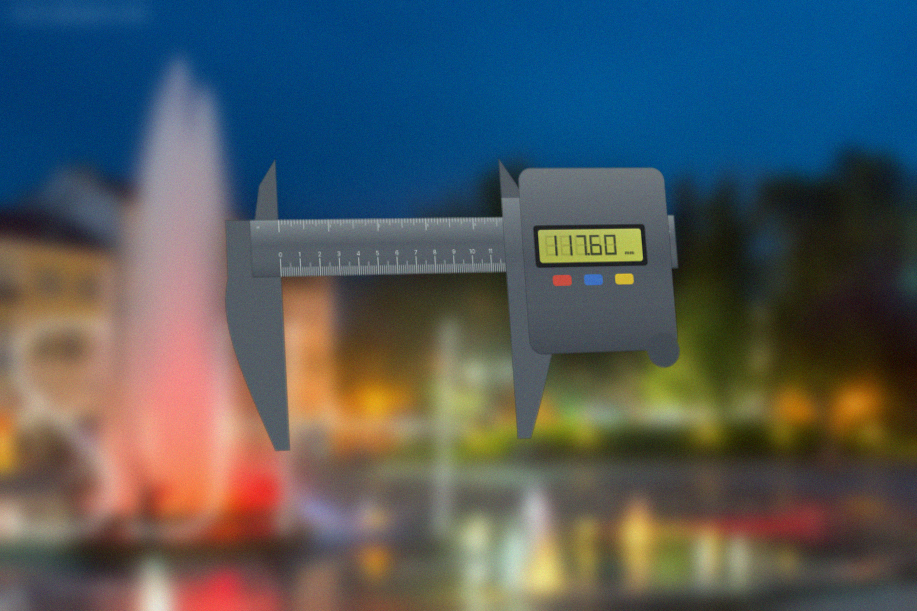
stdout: 117.60mm
